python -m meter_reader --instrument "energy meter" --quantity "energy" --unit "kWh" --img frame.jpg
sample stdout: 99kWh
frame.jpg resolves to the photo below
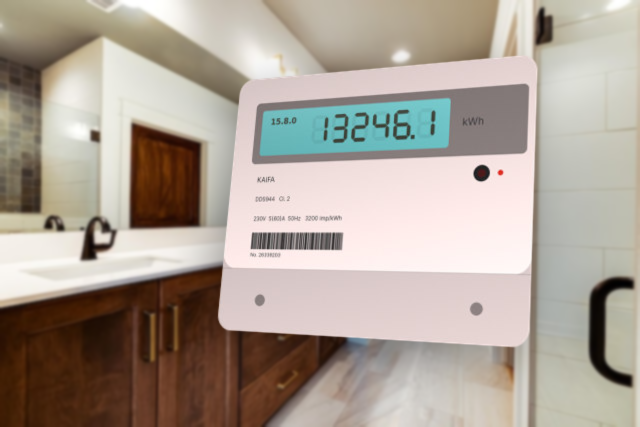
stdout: 13246.1kWh
